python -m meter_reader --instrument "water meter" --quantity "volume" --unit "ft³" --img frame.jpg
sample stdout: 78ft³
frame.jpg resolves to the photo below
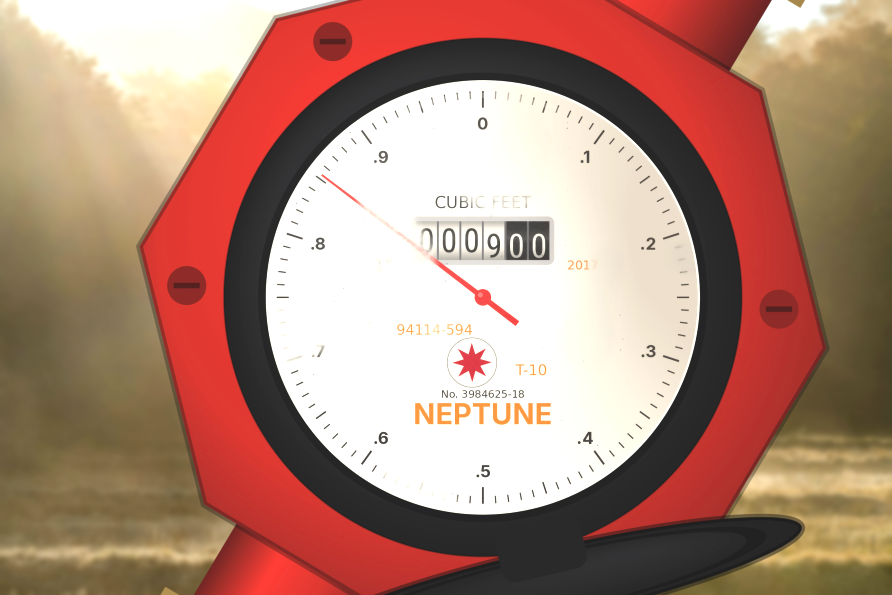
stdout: 899.85ft³
